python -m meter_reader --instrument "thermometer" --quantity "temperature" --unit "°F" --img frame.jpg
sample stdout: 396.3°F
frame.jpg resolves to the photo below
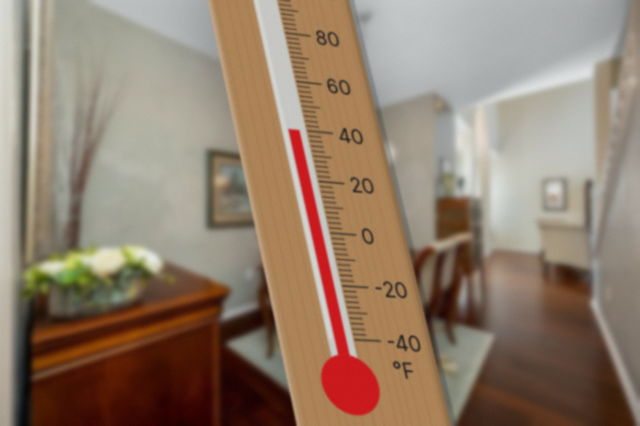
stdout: 40°F
